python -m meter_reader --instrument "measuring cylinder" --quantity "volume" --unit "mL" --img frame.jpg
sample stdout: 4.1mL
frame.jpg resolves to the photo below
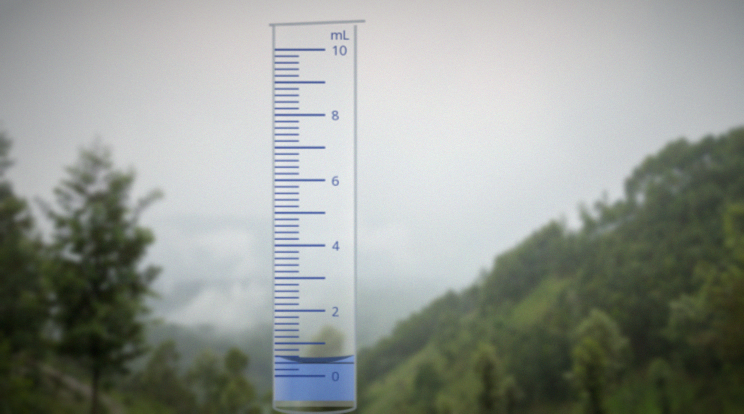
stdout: 0.4mL
